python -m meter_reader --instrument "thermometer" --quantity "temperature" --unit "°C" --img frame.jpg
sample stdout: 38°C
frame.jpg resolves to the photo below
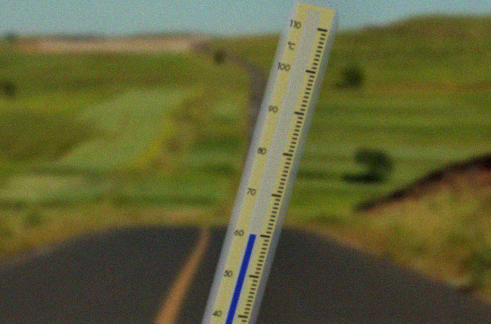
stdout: 60°C
